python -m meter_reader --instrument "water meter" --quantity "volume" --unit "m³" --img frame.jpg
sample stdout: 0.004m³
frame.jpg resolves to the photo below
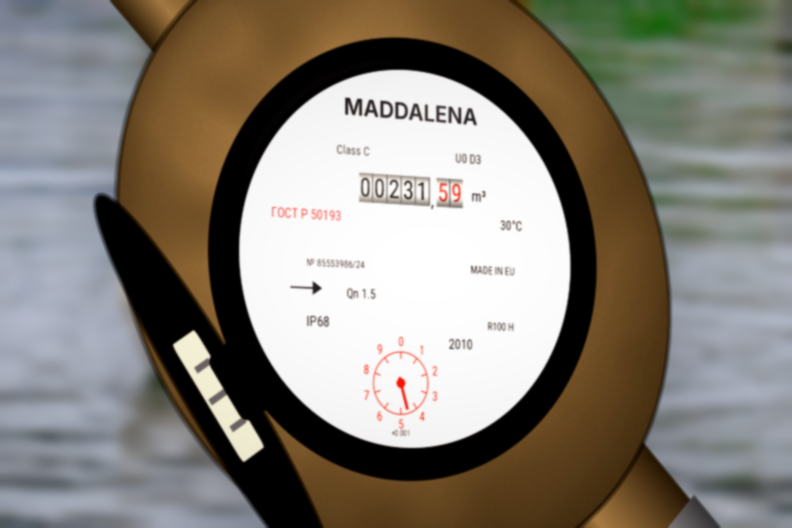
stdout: 231.594m³
